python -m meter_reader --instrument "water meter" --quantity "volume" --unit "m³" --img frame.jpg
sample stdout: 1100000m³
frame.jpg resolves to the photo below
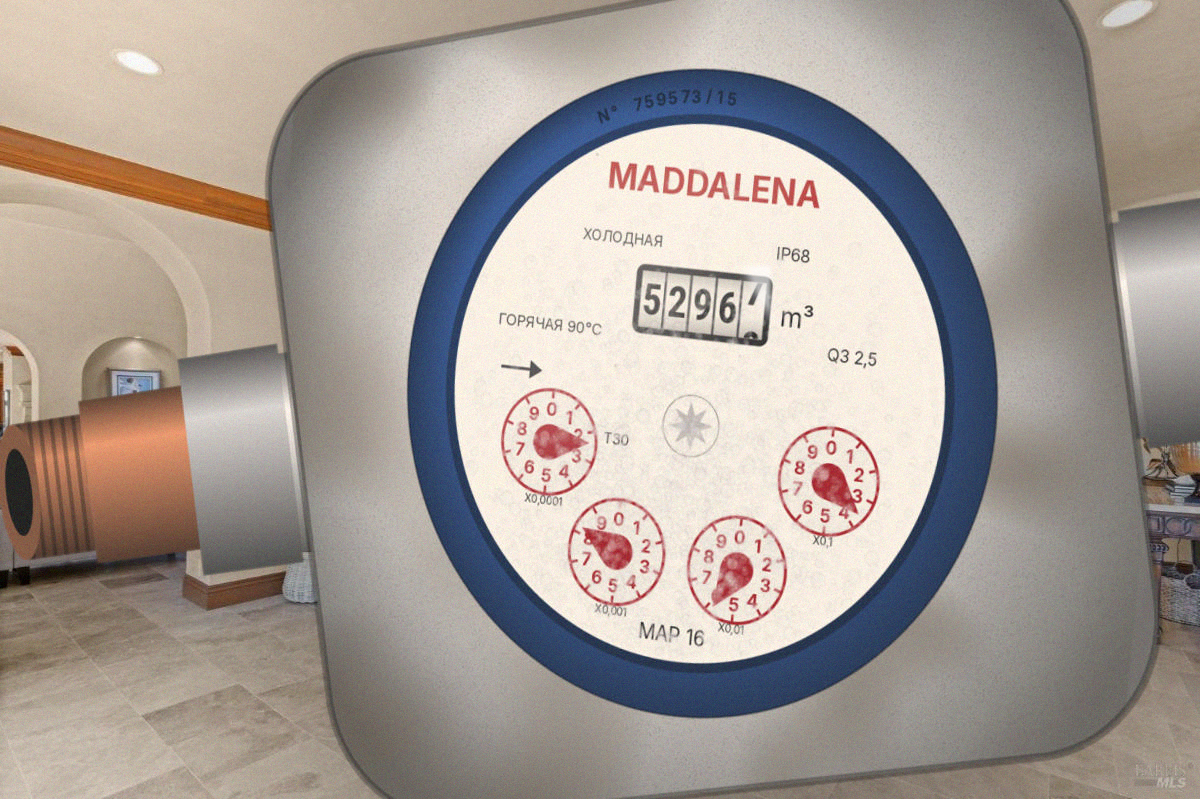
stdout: 52967.3582m³
